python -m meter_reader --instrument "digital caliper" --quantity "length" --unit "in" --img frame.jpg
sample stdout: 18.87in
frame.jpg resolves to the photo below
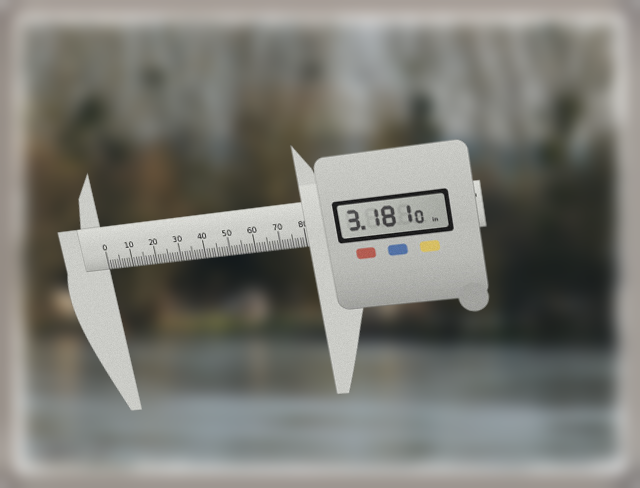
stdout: 3.1810in
